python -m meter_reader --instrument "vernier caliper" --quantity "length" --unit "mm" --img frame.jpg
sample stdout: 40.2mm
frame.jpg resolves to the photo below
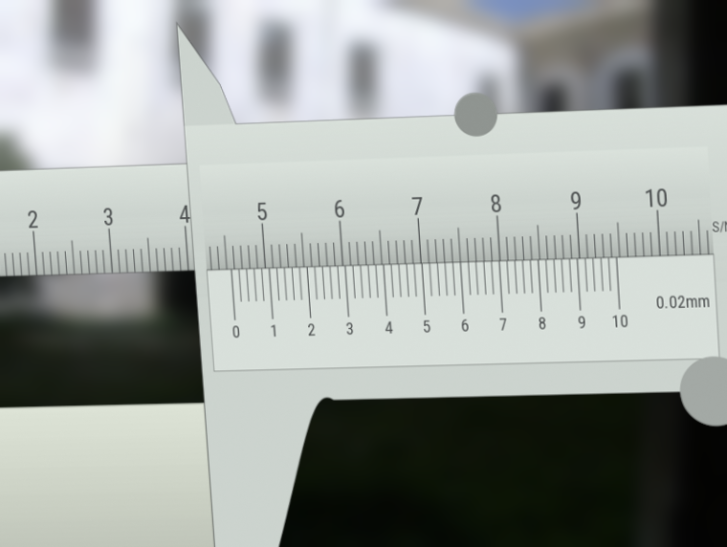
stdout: 45.6mm
